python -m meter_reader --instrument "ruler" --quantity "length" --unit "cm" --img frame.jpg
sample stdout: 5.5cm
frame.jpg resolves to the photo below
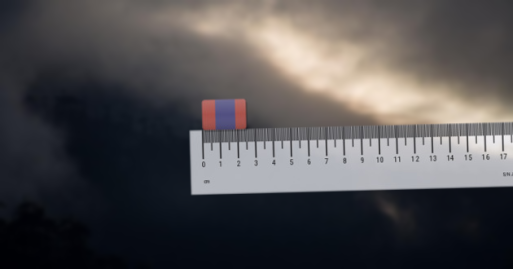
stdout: 2.5cm
